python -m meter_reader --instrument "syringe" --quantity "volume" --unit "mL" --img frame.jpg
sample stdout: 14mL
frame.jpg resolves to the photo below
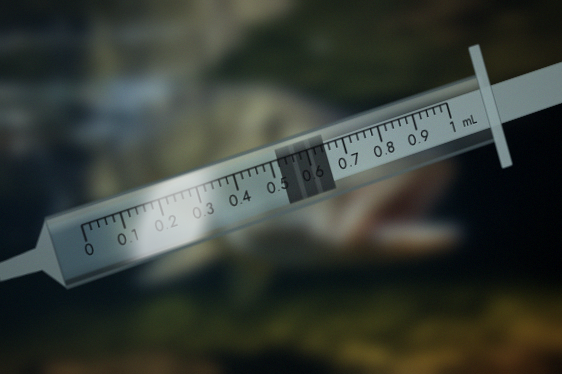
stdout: 0.52mL
